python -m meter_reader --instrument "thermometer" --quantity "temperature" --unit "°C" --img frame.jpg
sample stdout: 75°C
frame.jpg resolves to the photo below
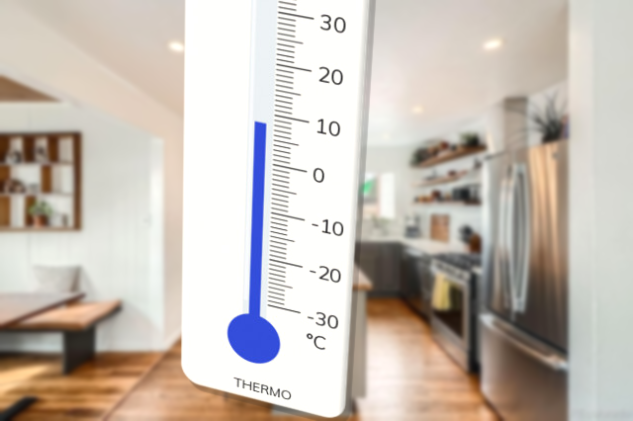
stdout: 8°C
